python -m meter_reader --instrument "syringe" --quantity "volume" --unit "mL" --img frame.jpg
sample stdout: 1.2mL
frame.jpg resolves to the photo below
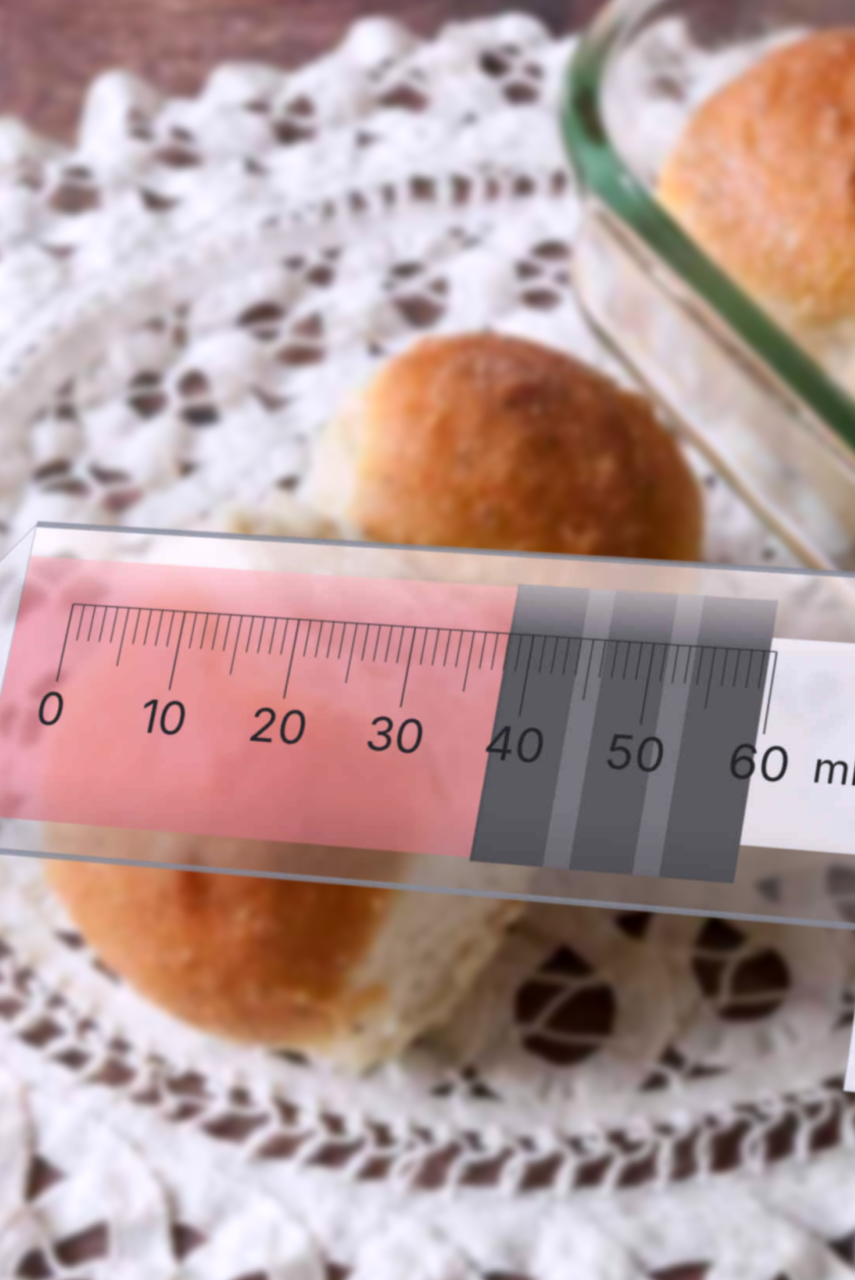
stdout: 38mL
